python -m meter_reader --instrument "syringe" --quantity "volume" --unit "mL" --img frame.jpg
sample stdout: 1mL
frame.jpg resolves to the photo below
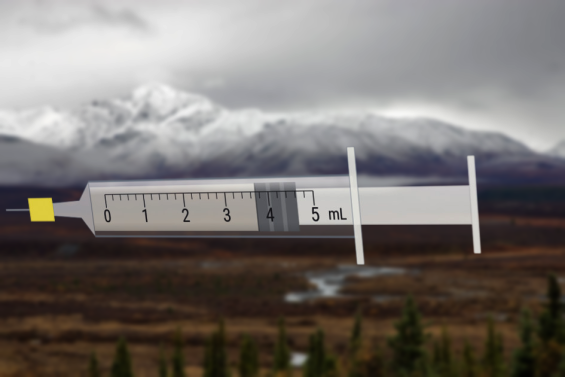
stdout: 3.7mL
